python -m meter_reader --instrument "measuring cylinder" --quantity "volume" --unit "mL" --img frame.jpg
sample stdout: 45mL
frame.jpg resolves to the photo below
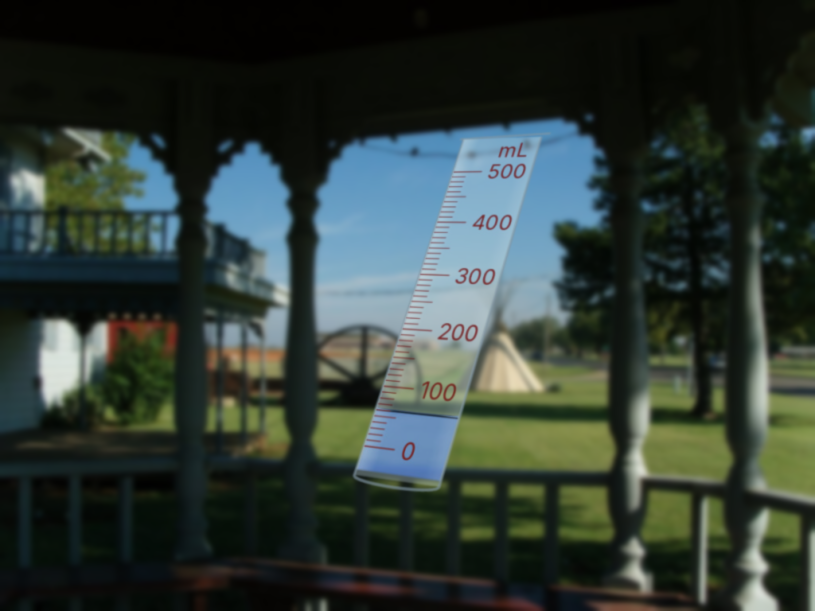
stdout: 60mL
